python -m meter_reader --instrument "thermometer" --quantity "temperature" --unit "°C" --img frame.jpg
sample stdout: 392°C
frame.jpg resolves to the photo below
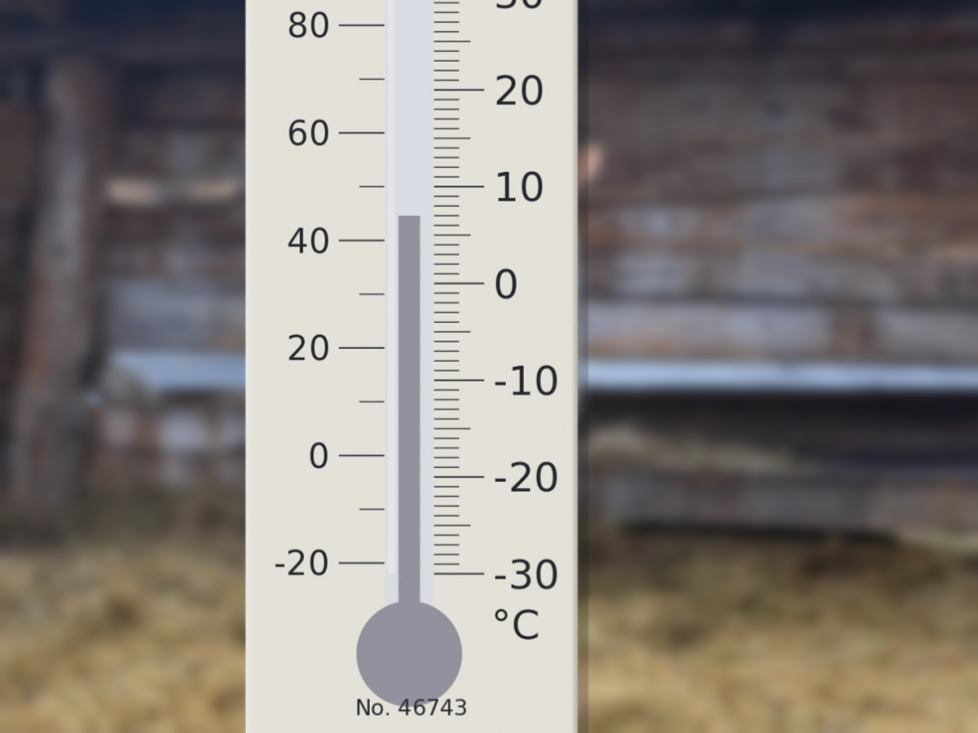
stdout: 7°C
